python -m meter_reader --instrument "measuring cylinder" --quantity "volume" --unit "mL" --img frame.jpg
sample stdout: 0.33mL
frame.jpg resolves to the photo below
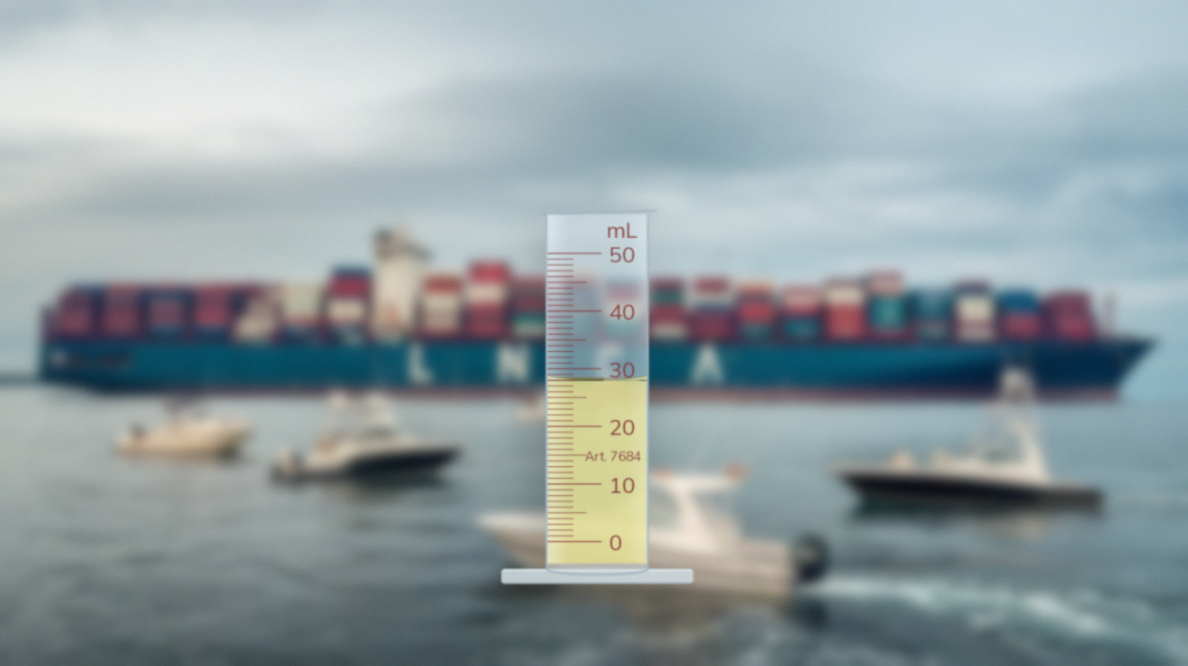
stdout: 28mL
